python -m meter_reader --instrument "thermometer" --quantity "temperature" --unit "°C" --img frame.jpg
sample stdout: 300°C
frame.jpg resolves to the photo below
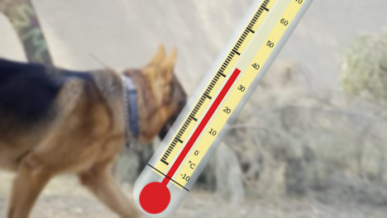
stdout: 35°C
